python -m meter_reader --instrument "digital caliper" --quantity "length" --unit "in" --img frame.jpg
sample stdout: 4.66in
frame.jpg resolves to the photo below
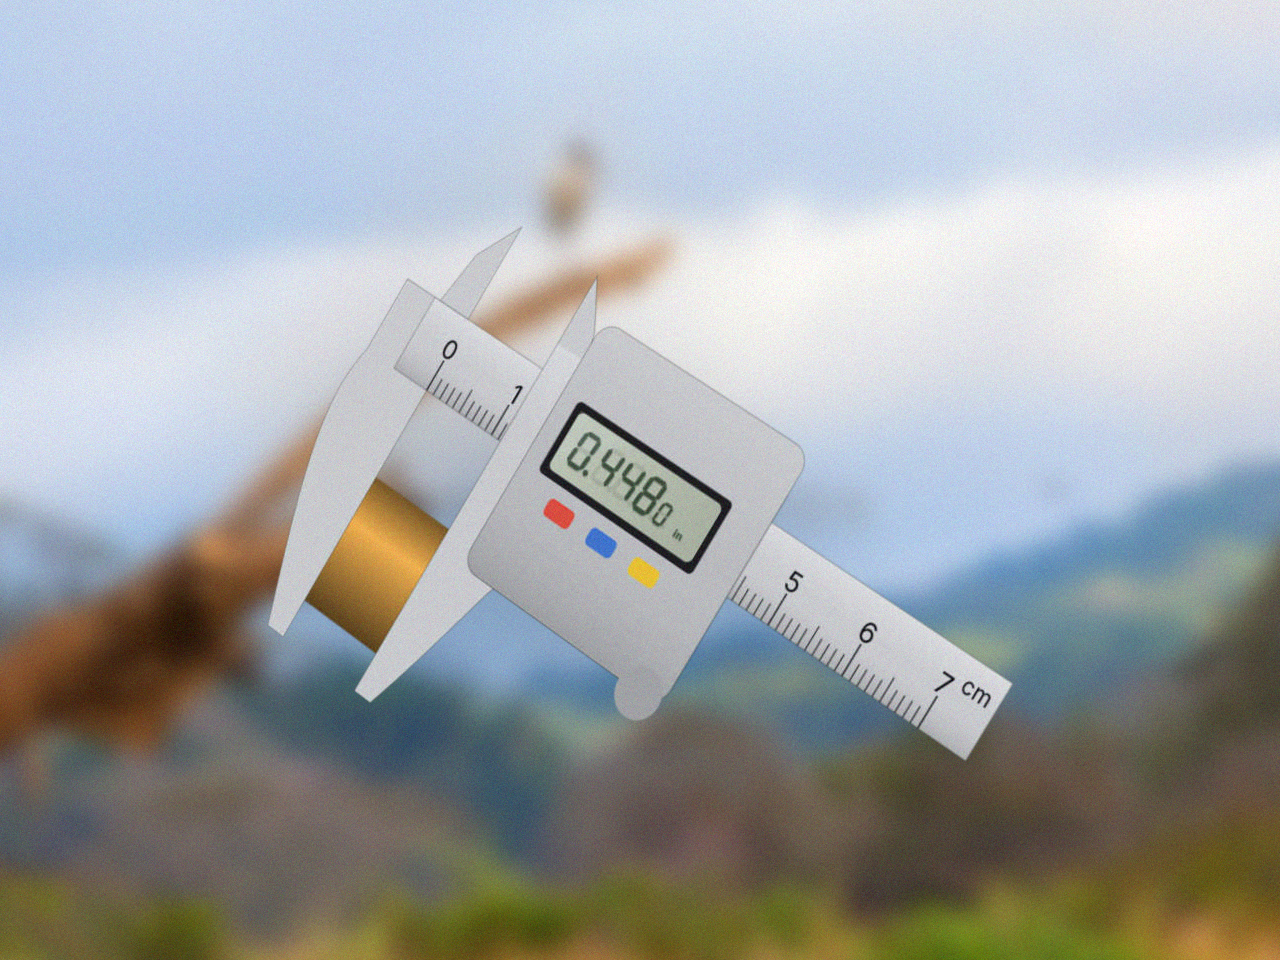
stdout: 0.4480in
